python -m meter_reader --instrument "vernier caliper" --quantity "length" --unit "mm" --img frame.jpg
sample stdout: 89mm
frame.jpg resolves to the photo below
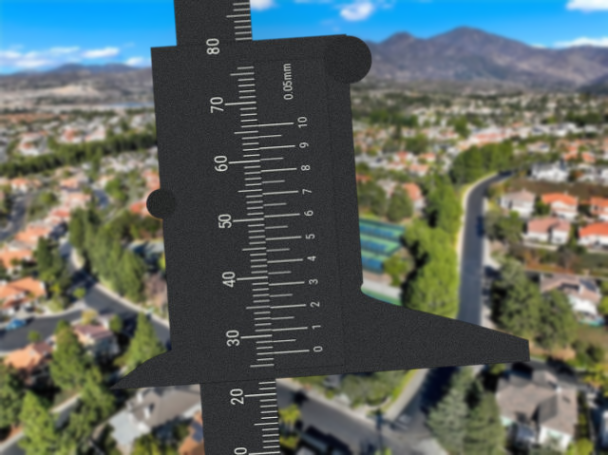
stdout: 27.0mm
